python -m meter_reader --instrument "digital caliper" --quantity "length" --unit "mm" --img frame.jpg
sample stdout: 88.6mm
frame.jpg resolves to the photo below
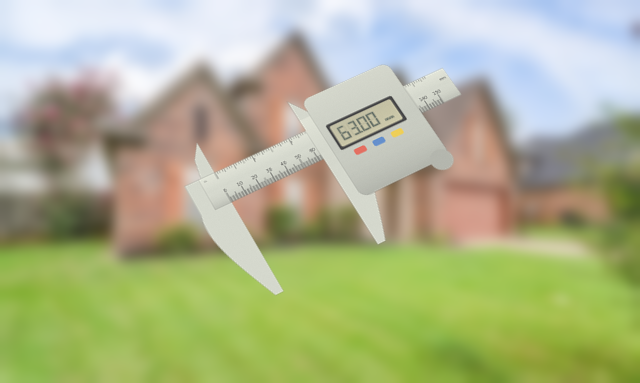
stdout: 63.00mm
